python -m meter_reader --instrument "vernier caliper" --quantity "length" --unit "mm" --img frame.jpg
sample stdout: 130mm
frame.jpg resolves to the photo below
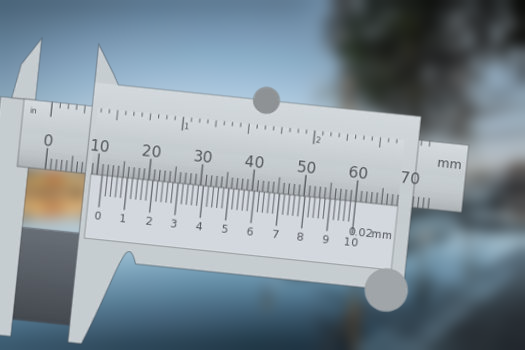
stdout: 11.0mm
